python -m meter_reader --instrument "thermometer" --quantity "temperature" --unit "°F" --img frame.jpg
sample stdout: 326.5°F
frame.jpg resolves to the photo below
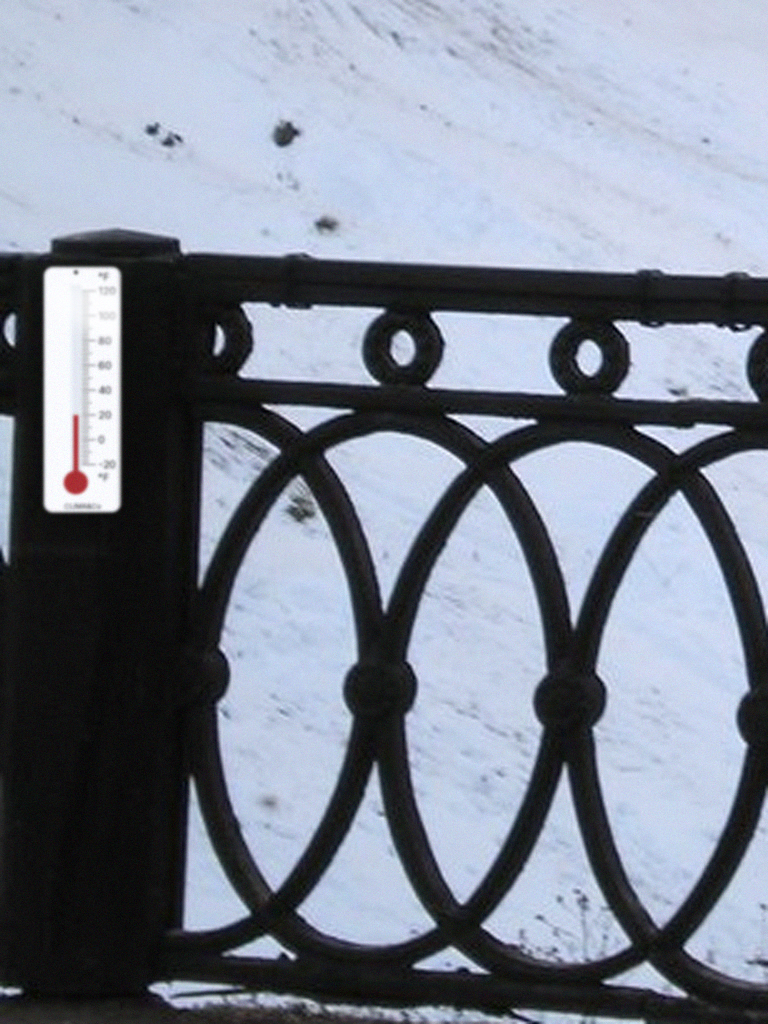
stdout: 20°F
